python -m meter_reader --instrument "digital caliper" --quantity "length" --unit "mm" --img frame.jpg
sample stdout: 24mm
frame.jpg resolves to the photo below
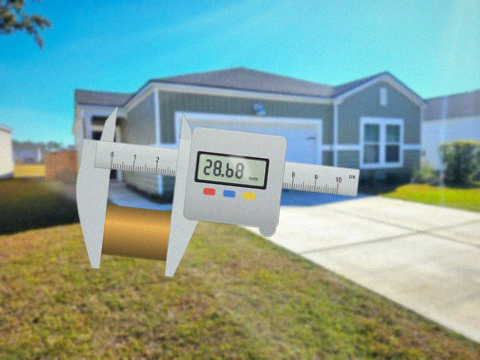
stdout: 28.68mm
